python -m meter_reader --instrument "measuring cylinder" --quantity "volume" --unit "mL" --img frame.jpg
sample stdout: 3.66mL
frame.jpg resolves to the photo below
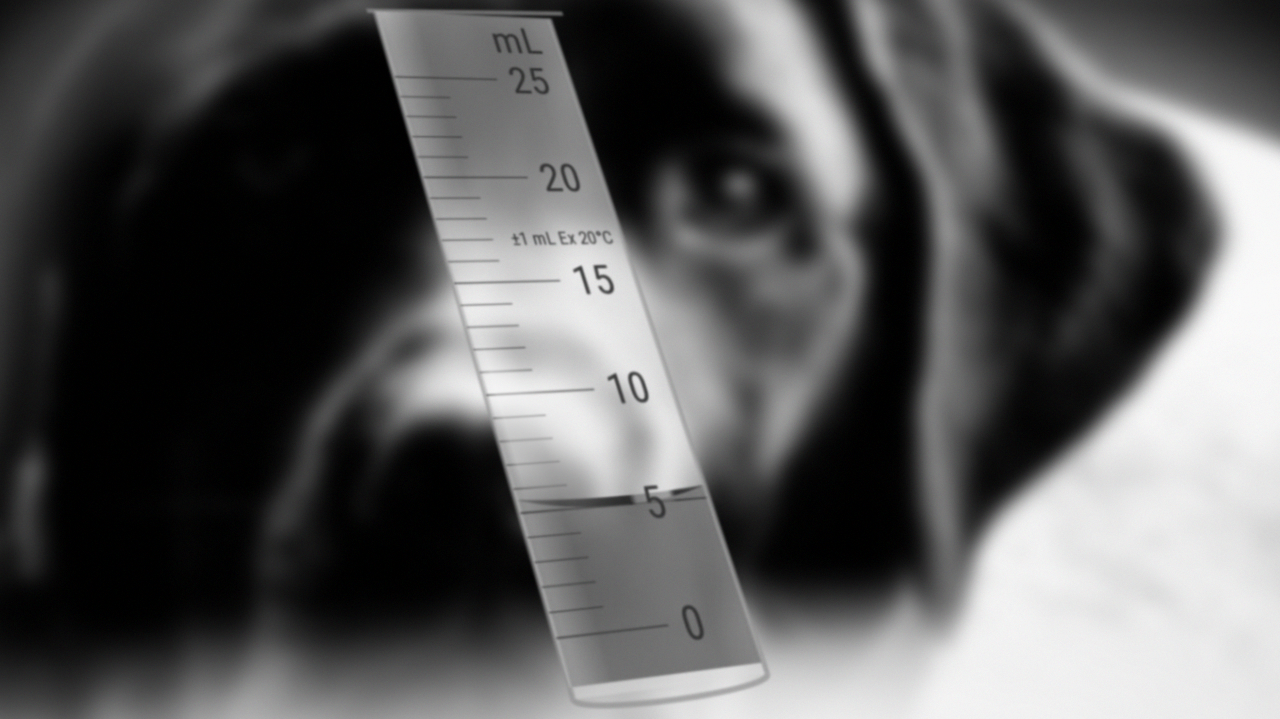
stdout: 5mL
